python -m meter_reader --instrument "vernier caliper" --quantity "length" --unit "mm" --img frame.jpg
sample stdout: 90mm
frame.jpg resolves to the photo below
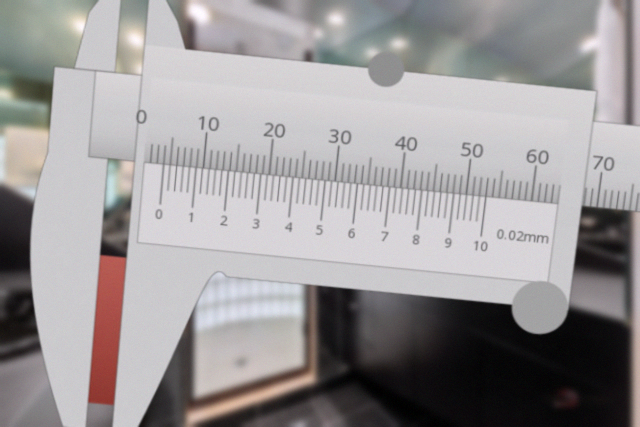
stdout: 4.0mm
